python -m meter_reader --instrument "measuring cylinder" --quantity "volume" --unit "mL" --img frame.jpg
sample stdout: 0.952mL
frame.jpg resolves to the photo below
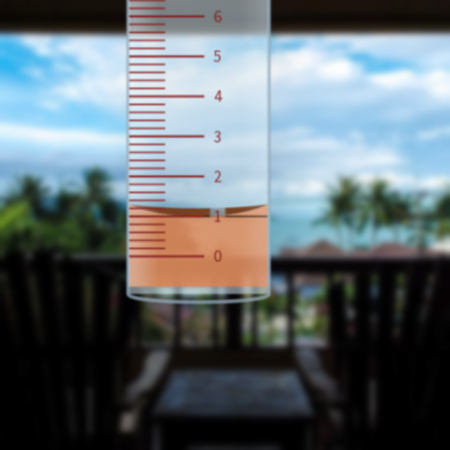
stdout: 1mL
